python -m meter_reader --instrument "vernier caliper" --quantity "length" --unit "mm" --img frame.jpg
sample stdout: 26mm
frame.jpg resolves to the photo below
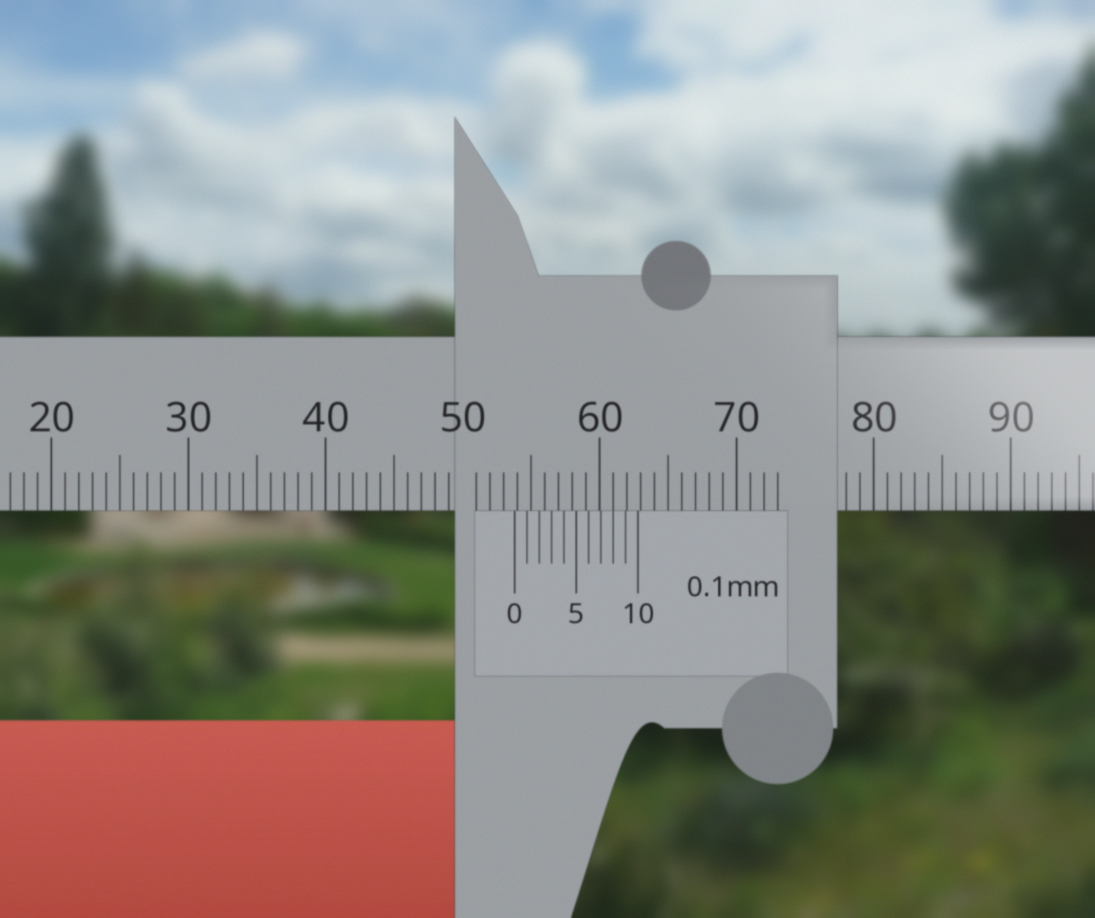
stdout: 53.8mm
